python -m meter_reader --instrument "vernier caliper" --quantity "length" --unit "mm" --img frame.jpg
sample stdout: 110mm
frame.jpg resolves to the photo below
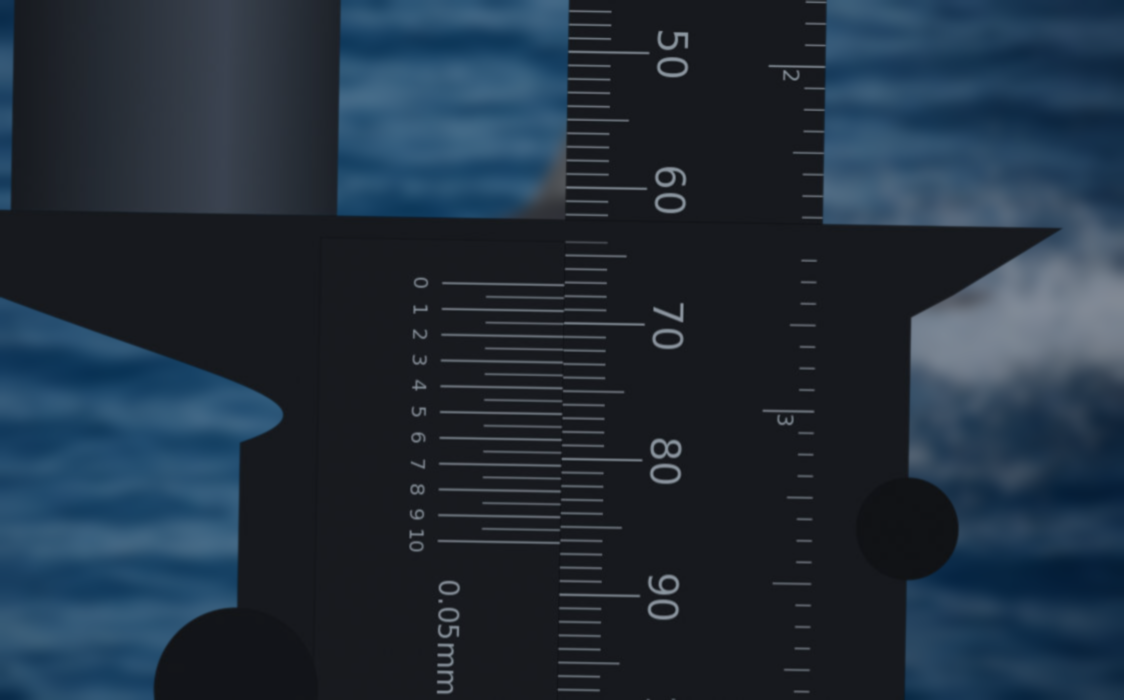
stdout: 67.2mm
